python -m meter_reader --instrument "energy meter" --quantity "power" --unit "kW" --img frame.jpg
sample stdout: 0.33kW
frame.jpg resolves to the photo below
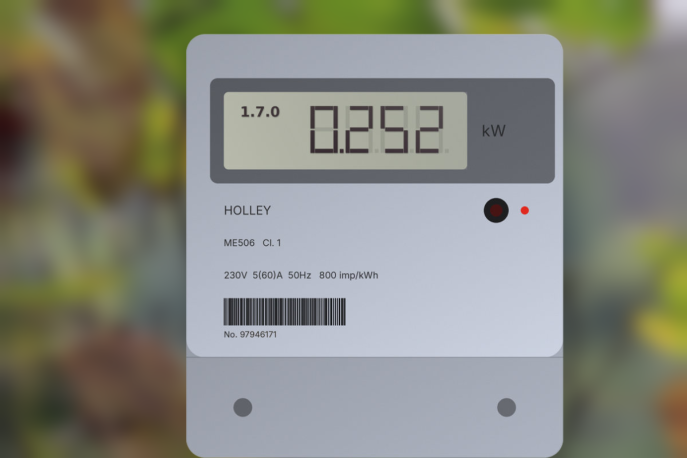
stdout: 0.252kW
